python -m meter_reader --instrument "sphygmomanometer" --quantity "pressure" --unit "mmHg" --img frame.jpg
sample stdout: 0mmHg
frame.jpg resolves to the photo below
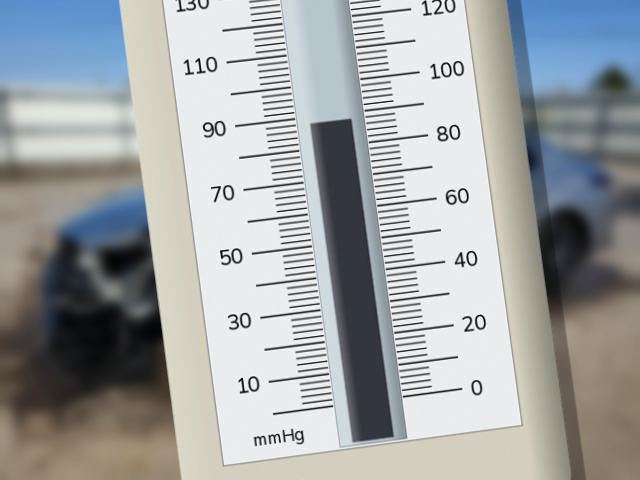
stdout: 88mmHg
